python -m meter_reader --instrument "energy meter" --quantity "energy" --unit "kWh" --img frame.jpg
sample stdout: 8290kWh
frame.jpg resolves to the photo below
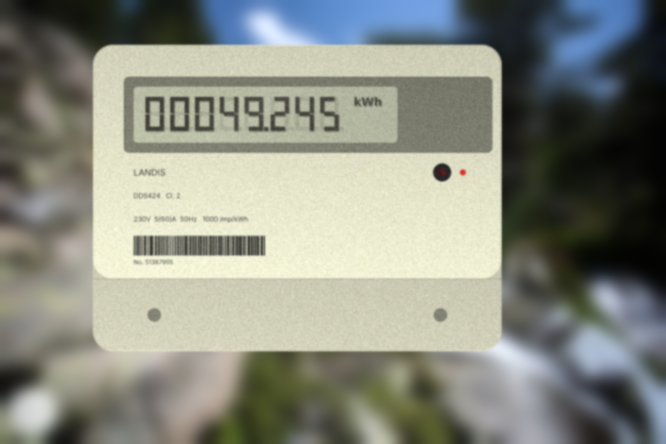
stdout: 49.245kWh
